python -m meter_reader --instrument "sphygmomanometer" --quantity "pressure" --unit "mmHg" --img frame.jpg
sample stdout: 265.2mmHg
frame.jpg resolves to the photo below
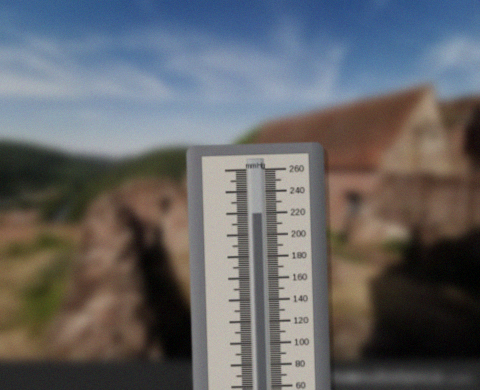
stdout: 220mmHg
